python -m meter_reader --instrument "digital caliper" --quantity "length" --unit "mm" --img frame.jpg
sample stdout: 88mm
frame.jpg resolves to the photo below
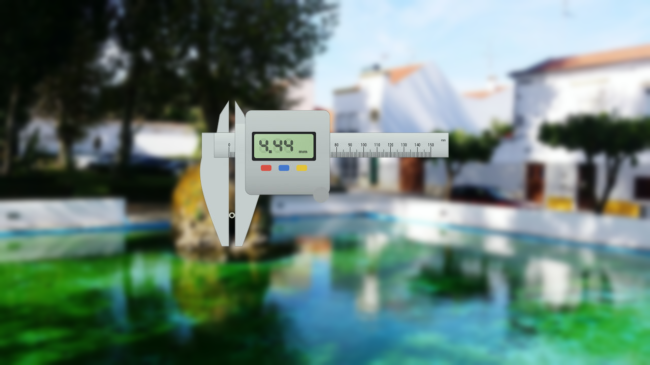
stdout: 4.44mm
